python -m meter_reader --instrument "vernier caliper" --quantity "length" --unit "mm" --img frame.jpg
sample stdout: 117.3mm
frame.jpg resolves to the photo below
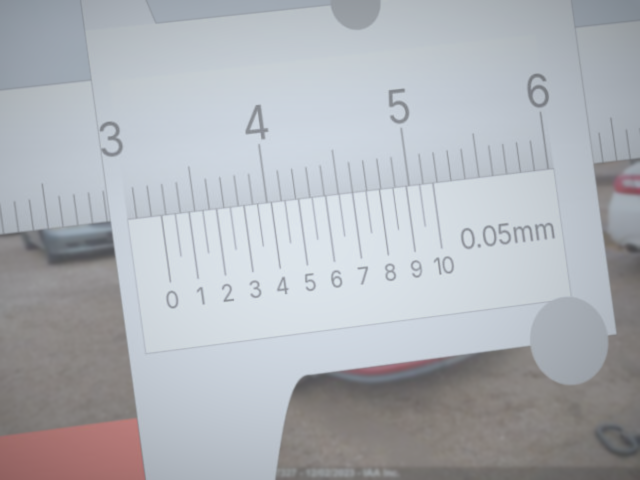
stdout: 32.7mm
